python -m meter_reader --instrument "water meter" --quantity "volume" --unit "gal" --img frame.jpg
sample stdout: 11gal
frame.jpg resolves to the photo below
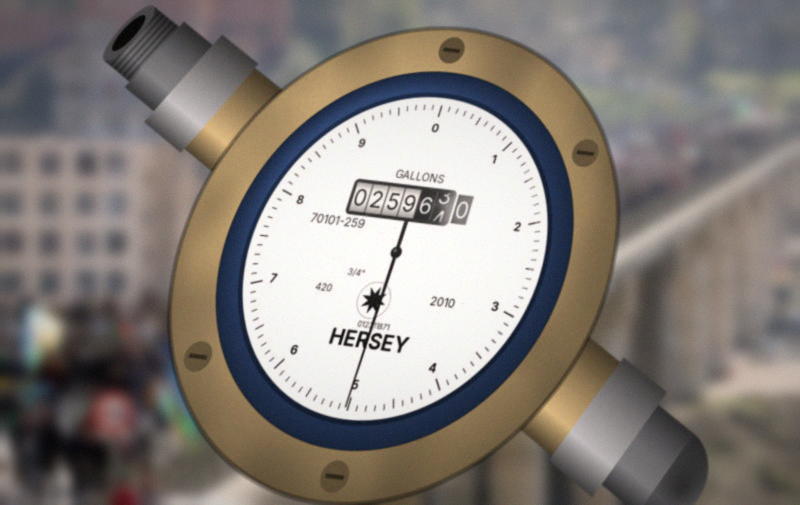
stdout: 259635.0gal
